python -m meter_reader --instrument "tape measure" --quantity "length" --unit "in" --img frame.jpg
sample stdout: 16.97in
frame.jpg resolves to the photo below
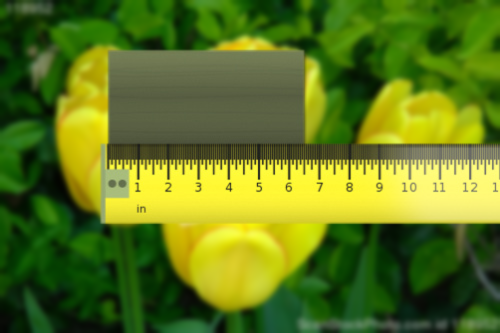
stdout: 6.5in
